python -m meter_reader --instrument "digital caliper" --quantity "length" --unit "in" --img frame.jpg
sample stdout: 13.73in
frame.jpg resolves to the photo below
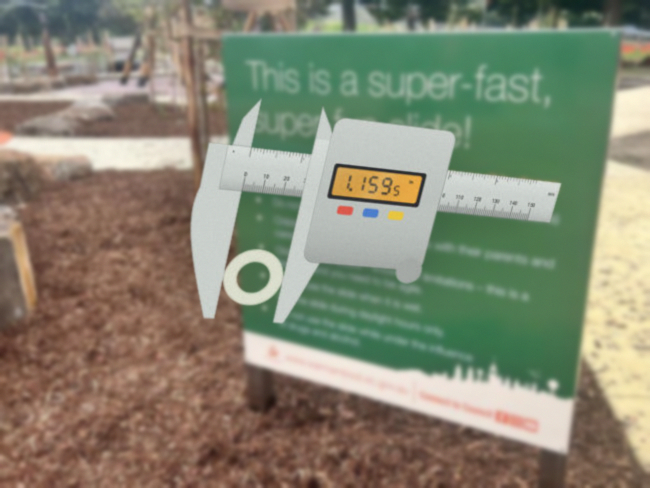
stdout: 1.1595in
